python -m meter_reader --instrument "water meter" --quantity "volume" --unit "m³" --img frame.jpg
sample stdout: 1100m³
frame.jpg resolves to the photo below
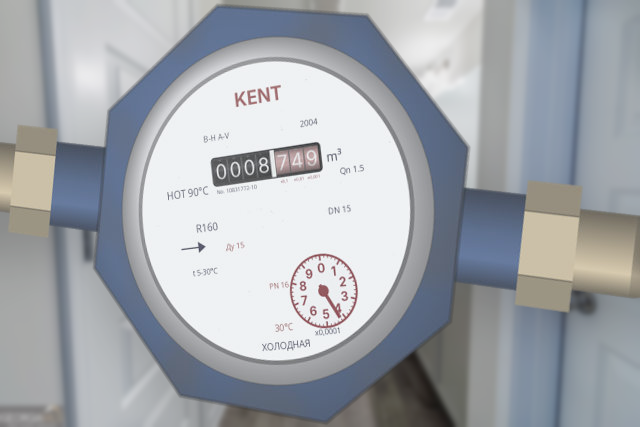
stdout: 8.7494m³
